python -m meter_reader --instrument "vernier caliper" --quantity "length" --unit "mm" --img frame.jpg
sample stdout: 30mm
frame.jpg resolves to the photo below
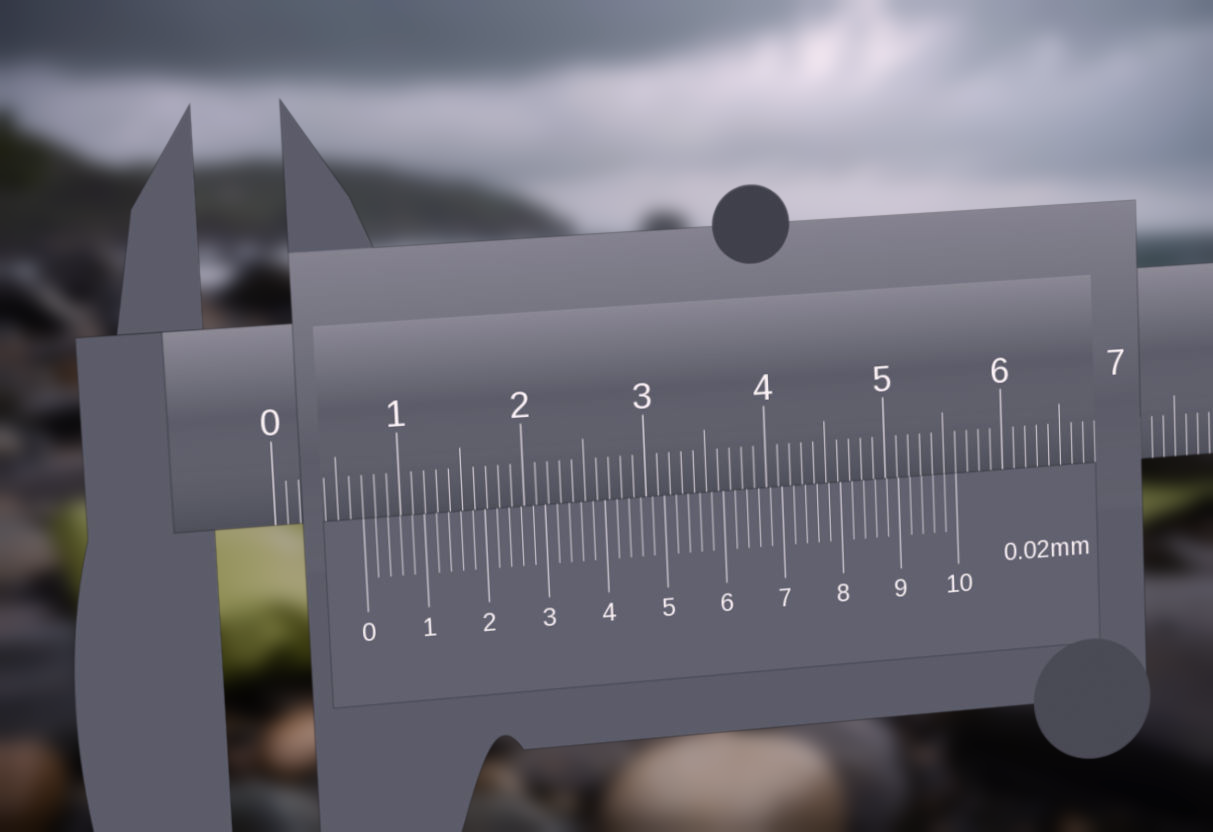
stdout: 7.0mm
